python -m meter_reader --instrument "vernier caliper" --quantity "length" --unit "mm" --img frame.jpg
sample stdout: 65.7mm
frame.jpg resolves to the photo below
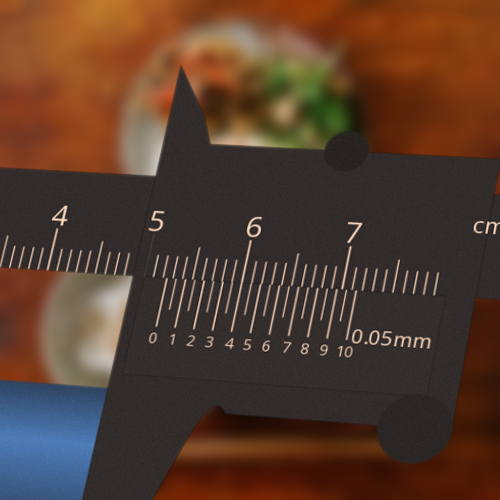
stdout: 52.4mm
